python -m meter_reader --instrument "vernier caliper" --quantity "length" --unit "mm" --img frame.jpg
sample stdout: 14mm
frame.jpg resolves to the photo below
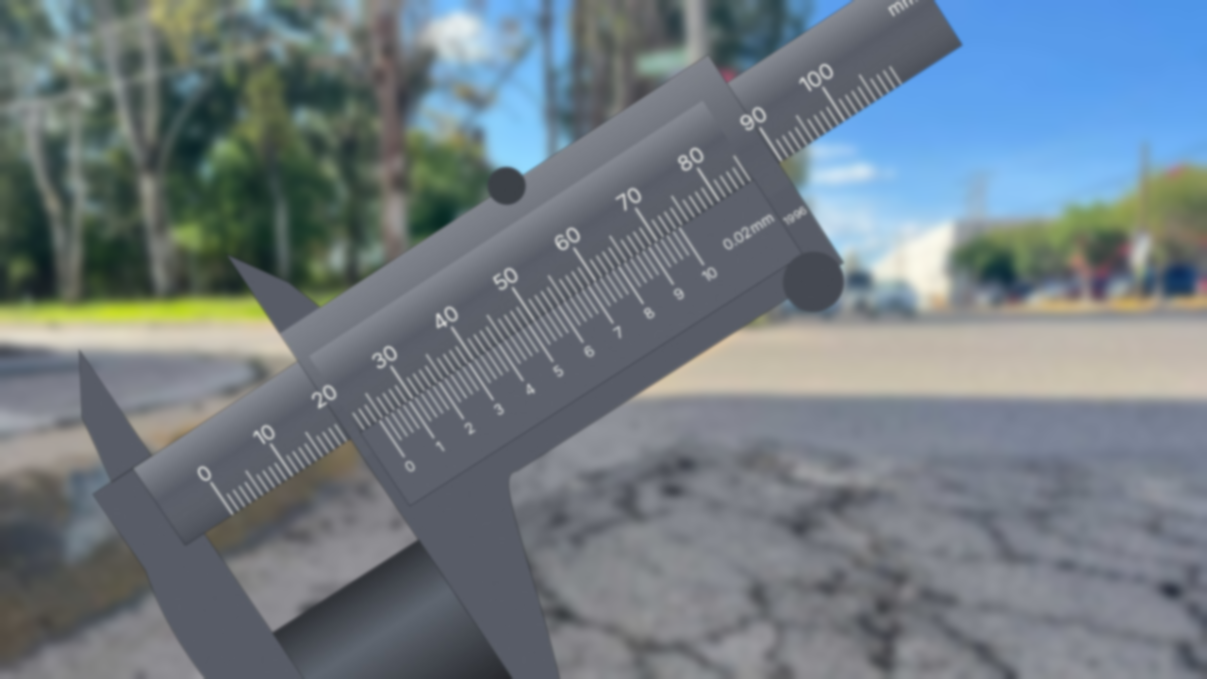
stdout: 24.5mm
